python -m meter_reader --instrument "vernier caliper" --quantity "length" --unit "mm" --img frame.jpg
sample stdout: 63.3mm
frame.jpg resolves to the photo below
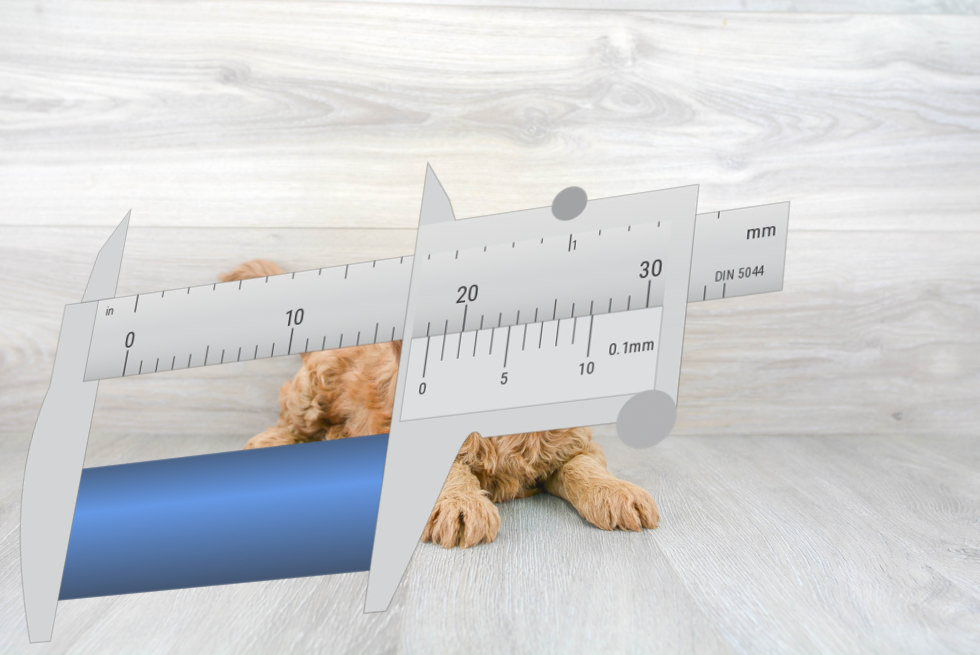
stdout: 18.1mm
